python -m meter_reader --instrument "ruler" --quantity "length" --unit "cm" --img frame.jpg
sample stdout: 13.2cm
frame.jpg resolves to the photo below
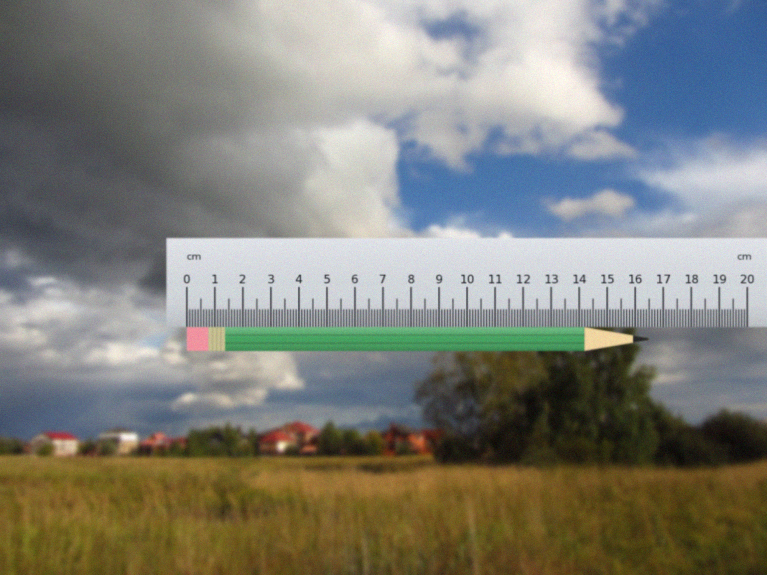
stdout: 16.5cm
